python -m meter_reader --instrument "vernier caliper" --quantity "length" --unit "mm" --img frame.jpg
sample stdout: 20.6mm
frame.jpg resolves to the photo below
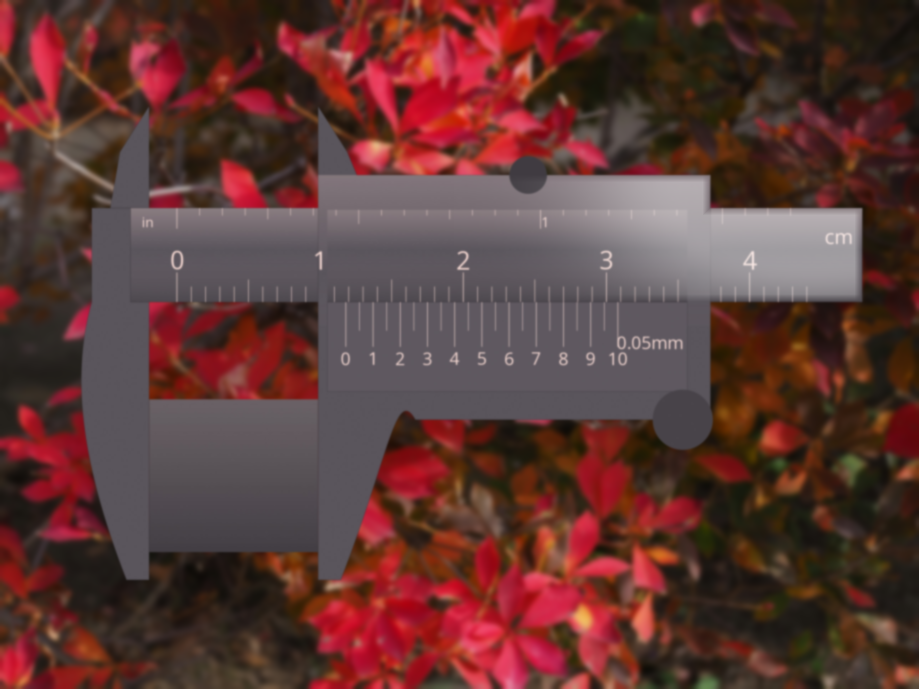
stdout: 11.8mm
